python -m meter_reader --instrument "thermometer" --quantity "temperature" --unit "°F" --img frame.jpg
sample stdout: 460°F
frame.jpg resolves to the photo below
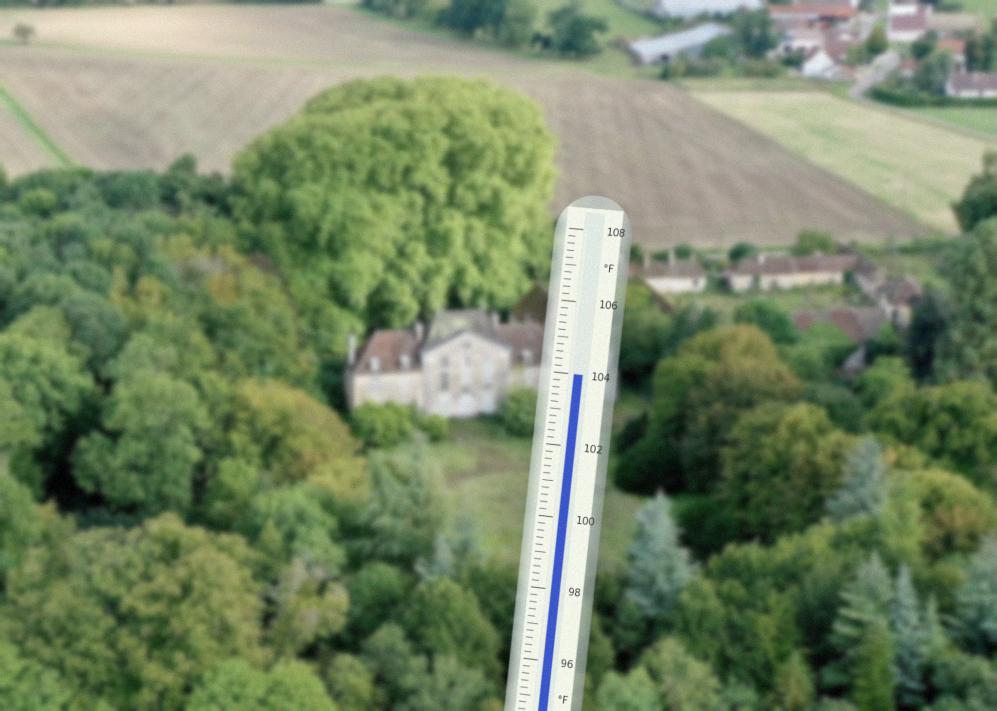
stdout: 104°F
